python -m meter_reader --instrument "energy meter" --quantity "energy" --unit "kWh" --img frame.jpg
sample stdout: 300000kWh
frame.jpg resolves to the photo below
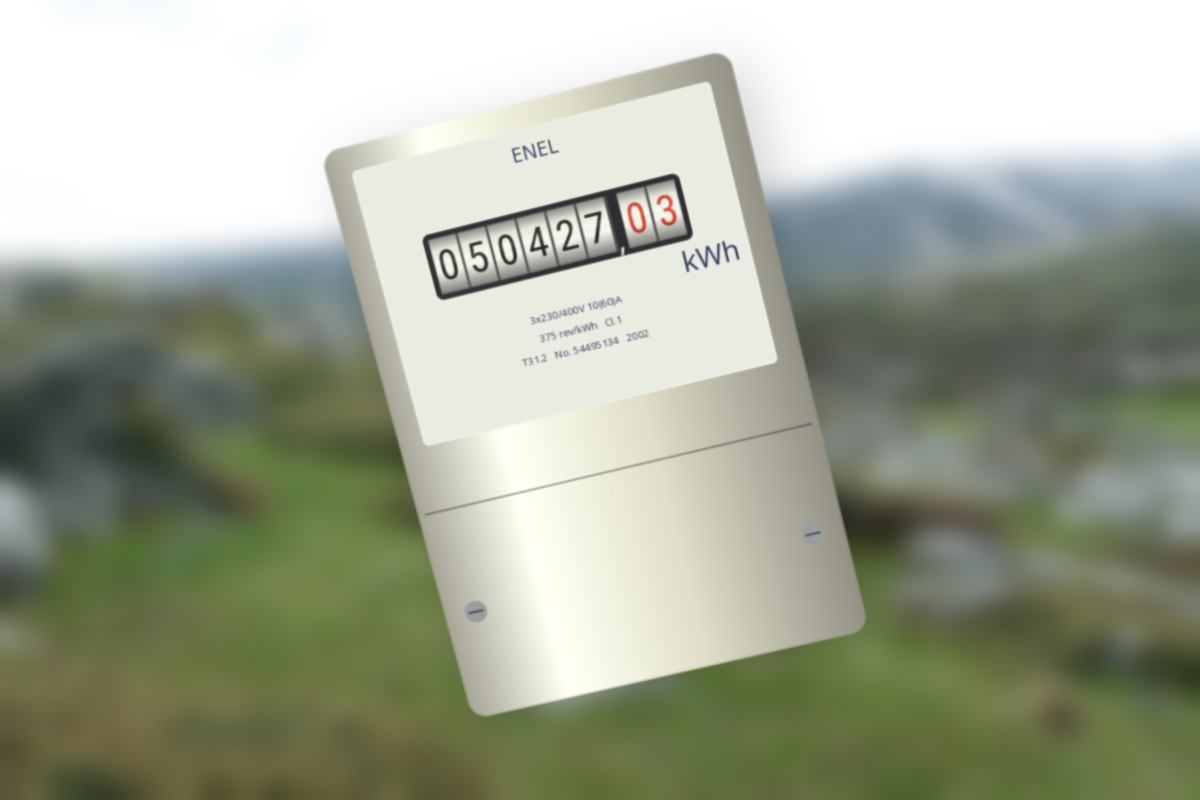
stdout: 50427.03kWh
